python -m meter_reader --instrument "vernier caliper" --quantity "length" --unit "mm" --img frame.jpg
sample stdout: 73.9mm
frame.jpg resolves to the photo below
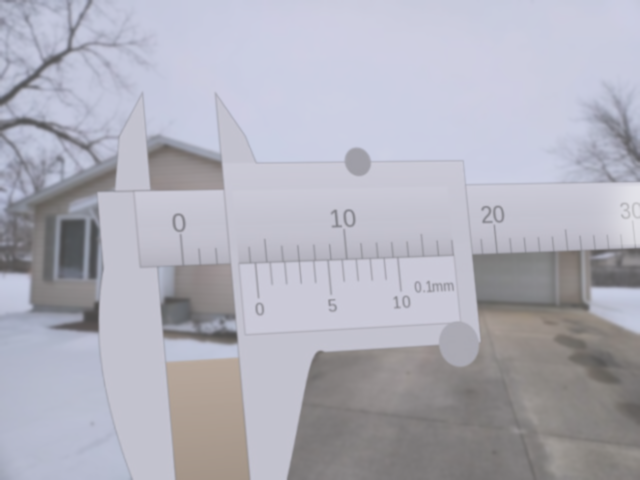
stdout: 4.3mm
